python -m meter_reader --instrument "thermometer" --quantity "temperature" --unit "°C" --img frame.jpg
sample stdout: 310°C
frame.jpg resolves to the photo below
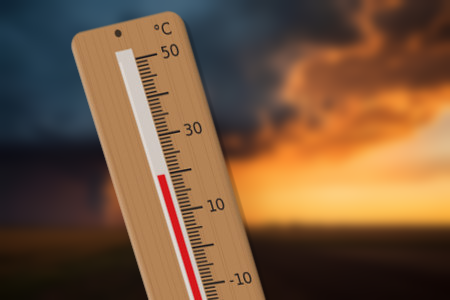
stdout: 20°C
